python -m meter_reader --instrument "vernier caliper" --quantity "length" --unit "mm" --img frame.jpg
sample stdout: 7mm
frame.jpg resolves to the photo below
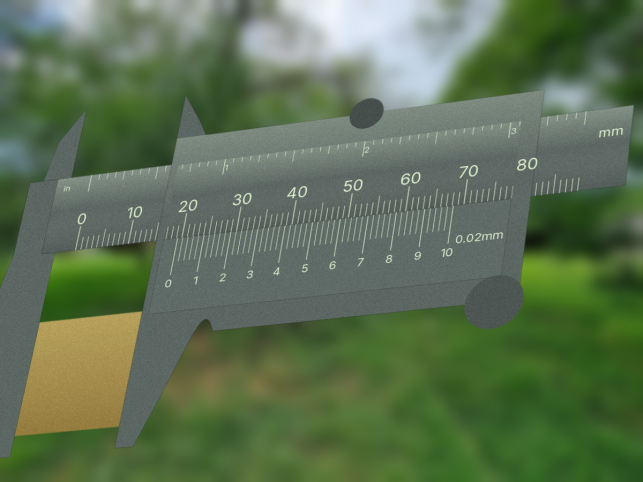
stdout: 19.2mm
